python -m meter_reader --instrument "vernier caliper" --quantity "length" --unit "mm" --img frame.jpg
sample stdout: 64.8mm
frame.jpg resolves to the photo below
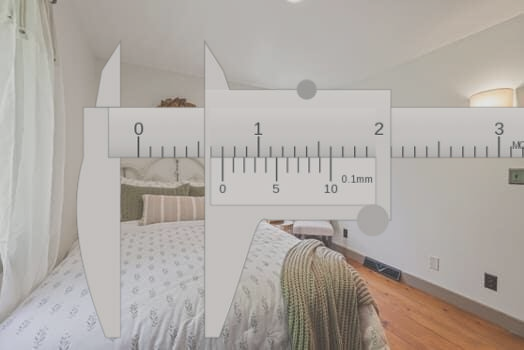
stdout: 7.0mm
